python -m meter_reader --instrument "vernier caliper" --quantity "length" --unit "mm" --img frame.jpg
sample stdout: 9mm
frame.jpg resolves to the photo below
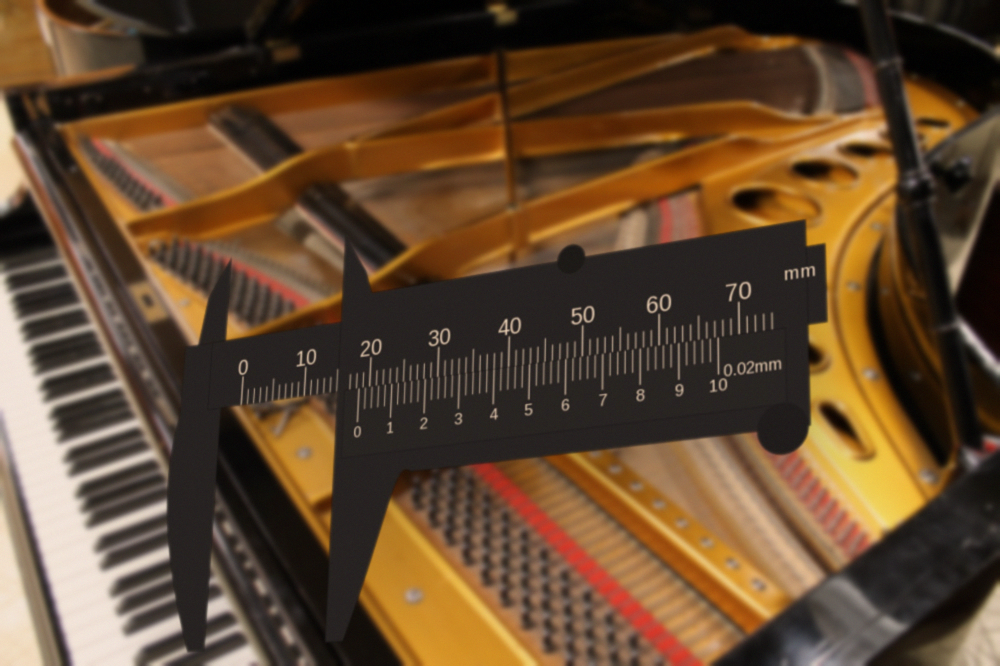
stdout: 18.4mm
